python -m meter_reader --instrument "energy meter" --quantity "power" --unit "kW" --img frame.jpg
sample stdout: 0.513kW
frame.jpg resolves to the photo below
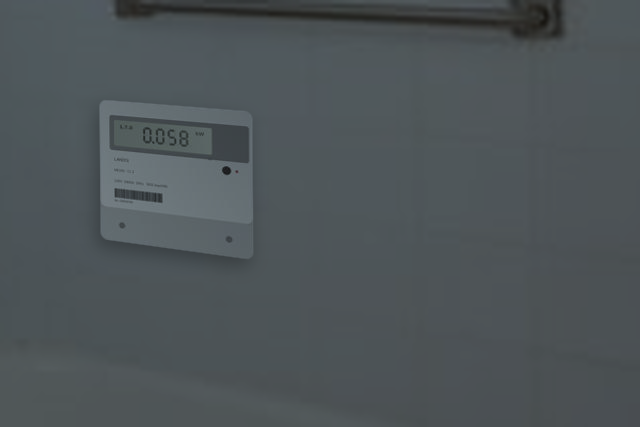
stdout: 0.058kW
